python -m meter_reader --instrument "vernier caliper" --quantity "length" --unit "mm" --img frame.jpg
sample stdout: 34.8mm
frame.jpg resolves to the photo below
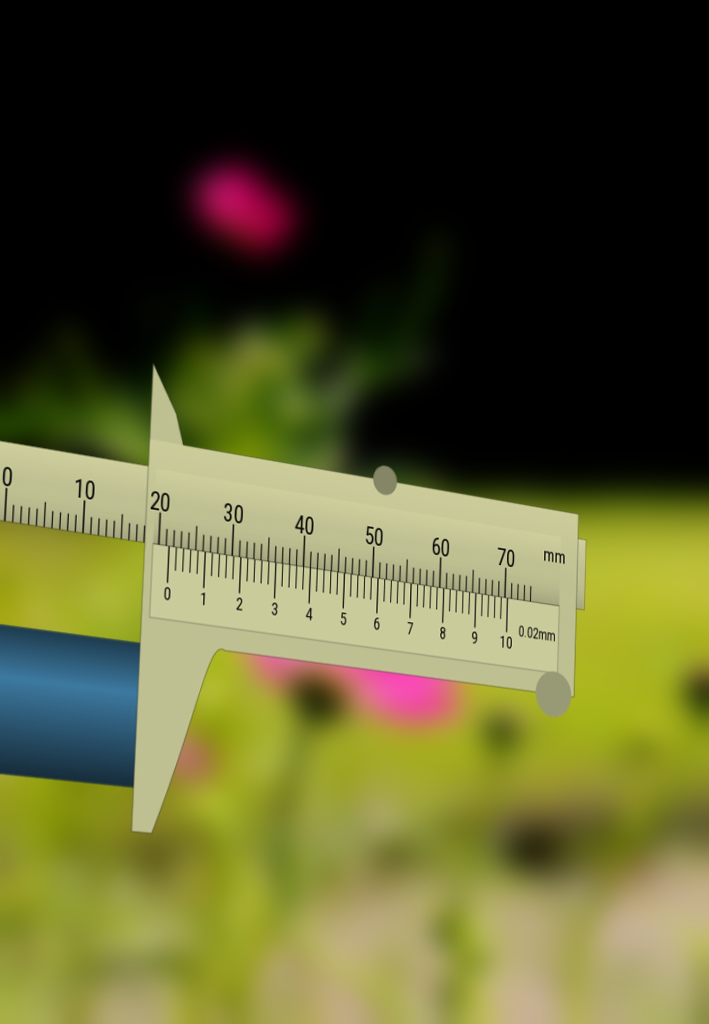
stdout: 21.4mm
